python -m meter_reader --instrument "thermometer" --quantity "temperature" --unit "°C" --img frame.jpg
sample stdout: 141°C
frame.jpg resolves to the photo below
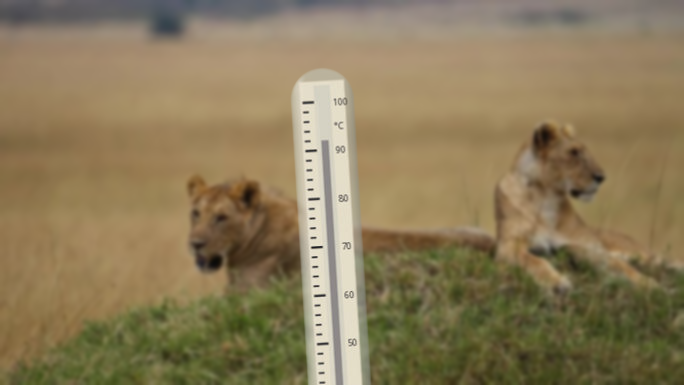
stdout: 92°C
